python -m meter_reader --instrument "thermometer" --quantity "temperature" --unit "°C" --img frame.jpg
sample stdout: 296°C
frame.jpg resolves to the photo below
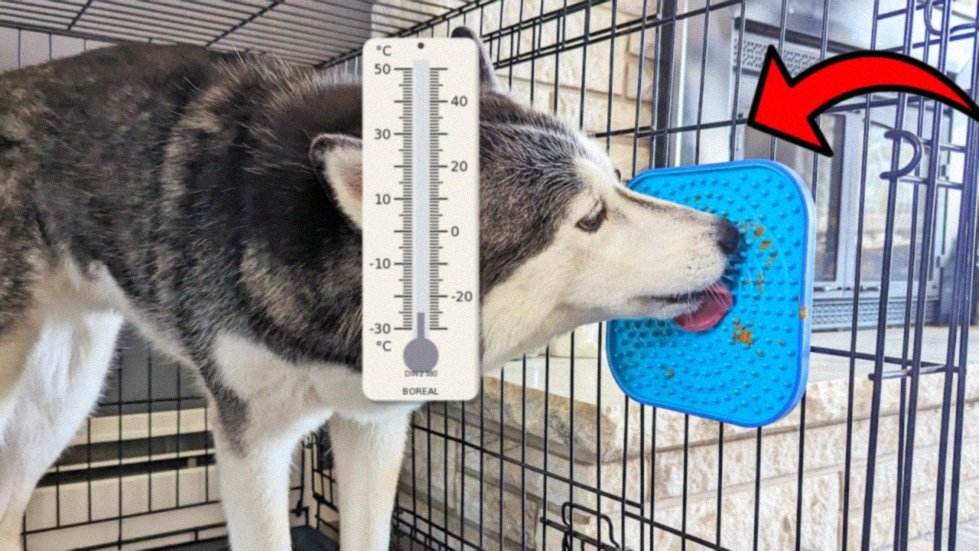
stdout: -25°C
